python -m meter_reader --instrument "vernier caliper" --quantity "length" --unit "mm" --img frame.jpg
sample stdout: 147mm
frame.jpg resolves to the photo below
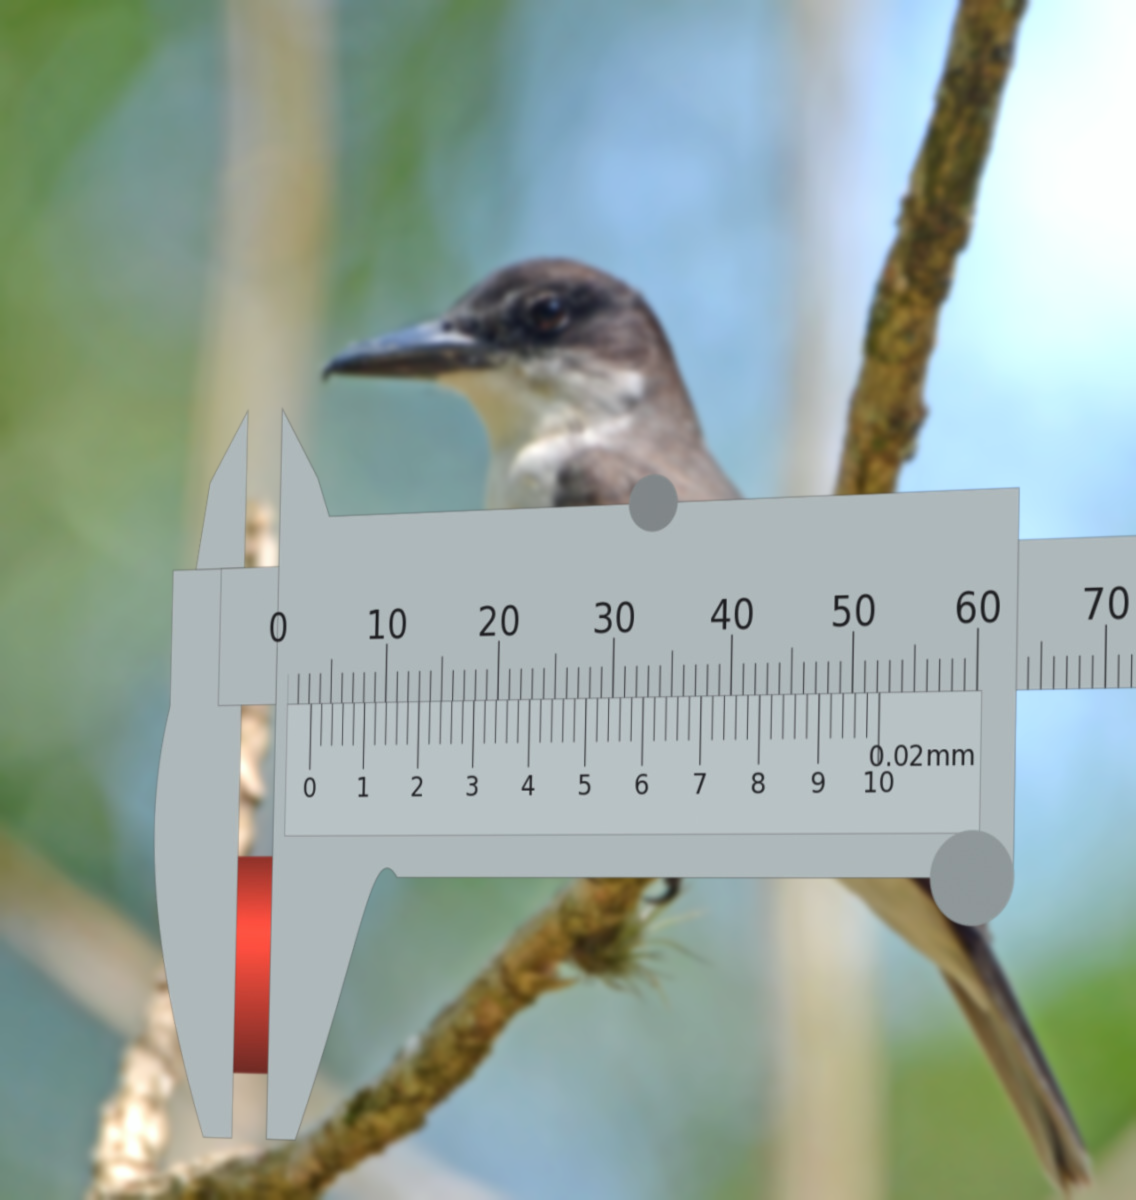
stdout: 3.2mm
